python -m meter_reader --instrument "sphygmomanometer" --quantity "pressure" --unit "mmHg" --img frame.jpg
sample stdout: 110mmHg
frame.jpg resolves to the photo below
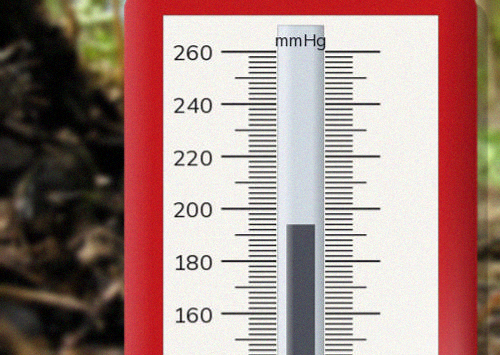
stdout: 194mmHg
